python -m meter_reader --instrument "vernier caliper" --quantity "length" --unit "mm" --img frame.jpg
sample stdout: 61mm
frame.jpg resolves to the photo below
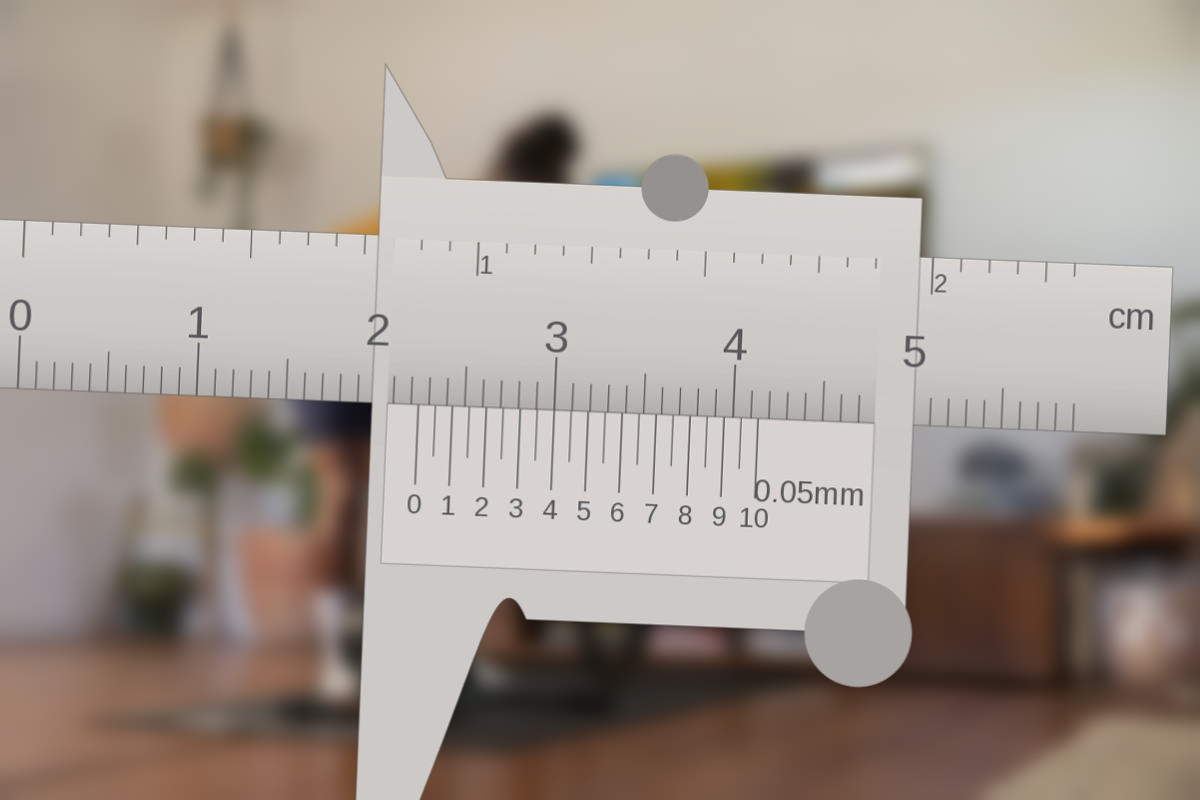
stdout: 22.4mm
